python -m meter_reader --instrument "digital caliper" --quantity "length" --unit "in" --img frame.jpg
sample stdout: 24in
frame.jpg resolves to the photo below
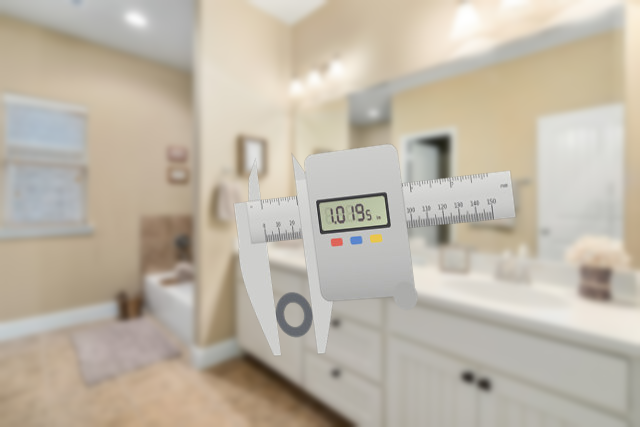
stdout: 1.0195in
